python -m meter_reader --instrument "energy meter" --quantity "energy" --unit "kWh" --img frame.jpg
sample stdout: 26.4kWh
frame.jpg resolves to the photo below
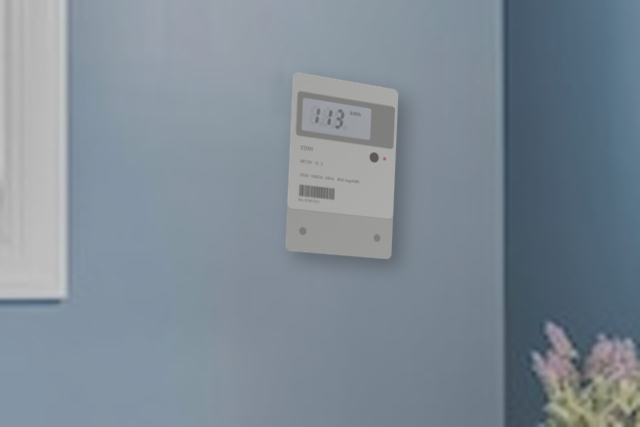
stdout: 113kWh
